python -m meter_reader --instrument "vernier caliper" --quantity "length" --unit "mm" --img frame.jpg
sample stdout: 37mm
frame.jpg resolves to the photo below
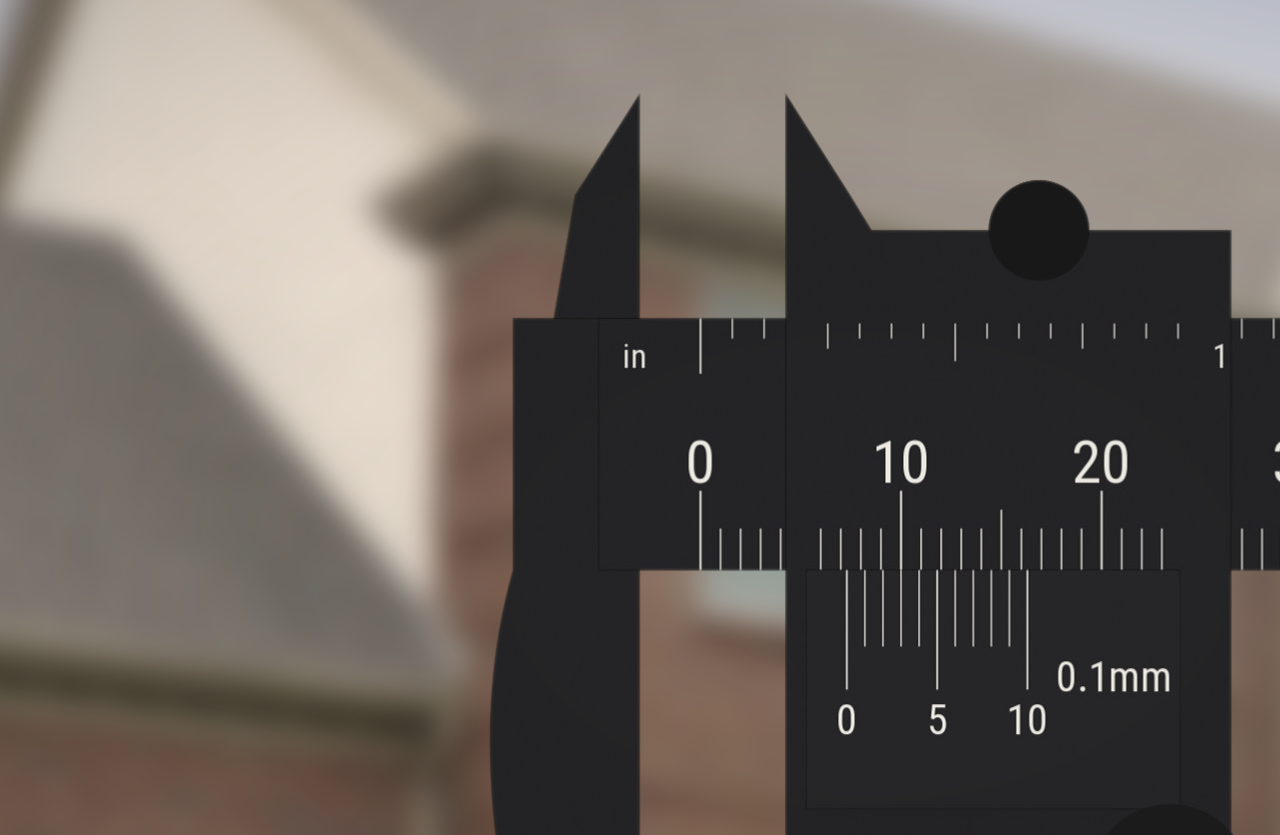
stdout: 7.3mm
